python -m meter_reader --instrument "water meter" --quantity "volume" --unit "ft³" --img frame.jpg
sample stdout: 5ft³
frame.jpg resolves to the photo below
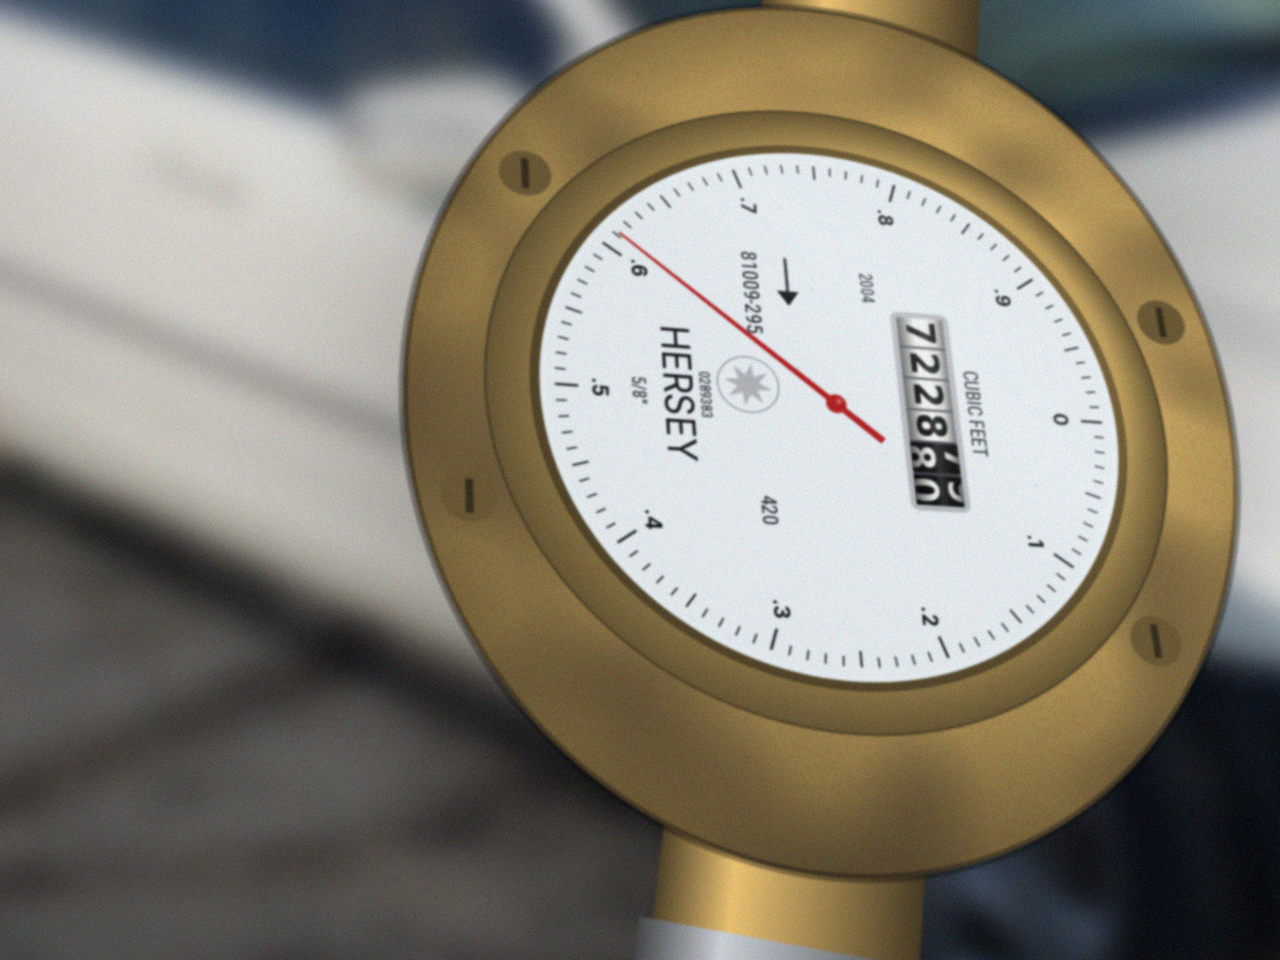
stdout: 722879.61ft³
